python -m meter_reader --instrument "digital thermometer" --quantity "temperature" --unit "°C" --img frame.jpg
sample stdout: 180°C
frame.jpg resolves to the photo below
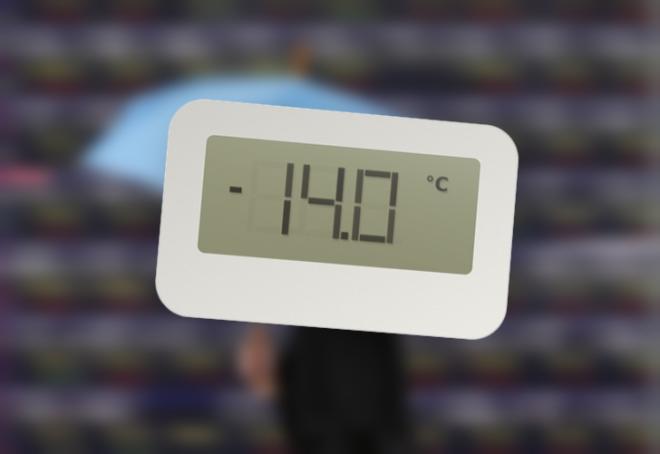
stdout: -14.0°C
